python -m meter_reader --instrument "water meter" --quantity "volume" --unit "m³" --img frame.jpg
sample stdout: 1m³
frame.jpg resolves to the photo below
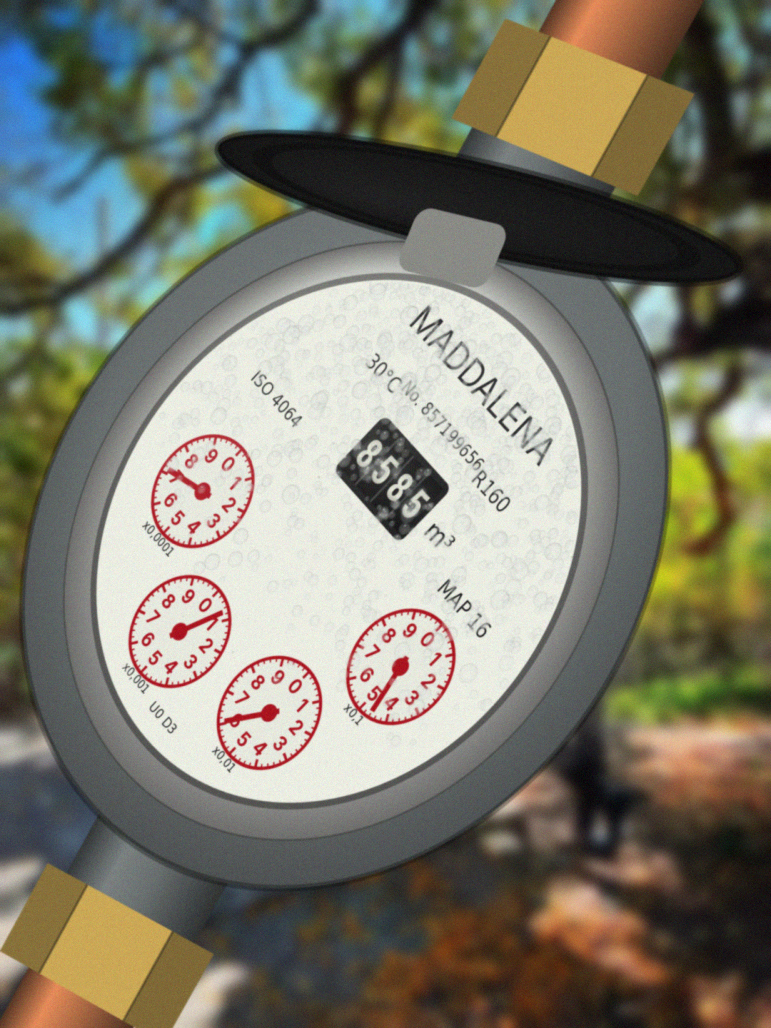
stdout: 8585.4607m³
